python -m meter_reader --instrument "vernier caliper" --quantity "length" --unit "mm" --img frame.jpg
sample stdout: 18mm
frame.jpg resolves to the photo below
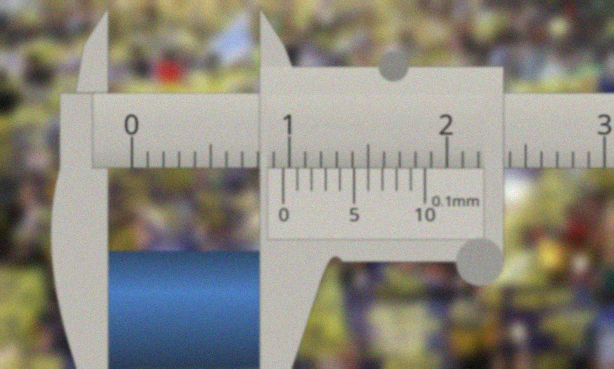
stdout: 9.6mm
